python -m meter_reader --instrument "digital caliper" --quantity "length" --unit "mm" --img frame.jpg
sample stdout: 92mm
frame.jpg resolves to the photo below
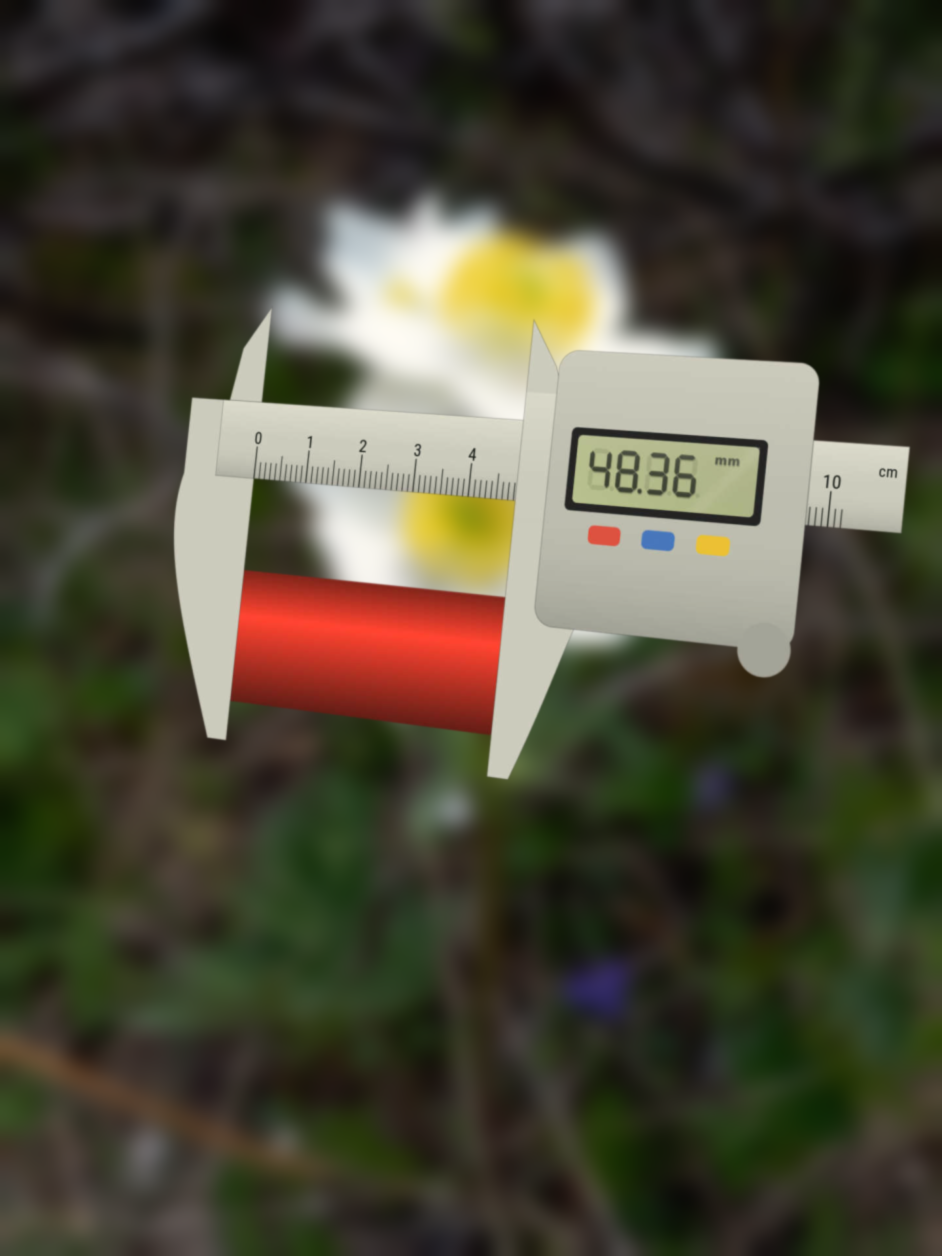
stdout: 48.36mm
